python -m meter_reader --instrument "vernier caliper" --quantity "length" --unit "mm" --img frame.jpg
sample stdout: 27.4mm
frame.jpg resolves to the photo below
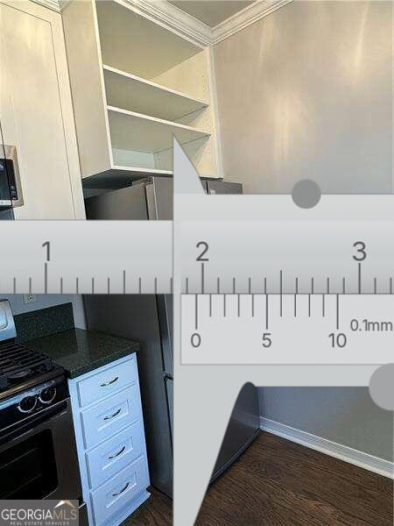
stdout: 19.6mm
